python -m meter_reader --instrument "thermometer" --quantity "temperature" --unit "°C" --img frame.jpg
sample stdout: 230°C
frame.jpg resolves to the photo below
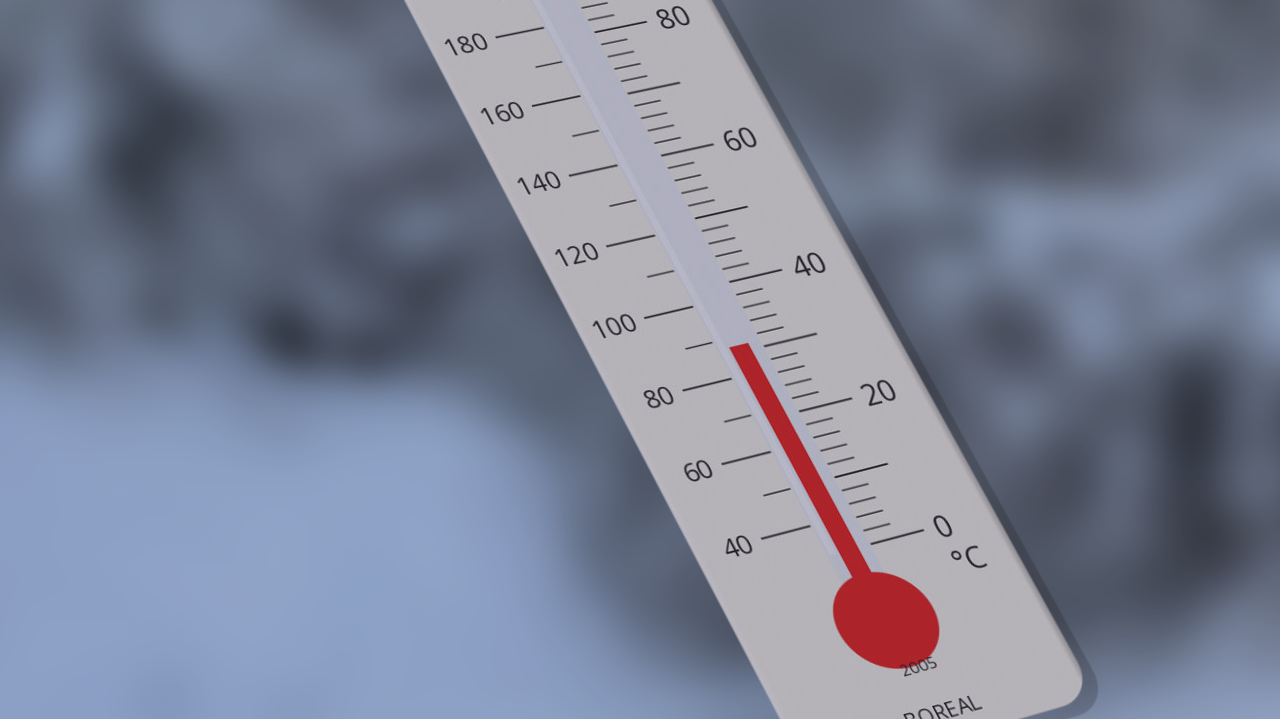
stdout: 31°C
